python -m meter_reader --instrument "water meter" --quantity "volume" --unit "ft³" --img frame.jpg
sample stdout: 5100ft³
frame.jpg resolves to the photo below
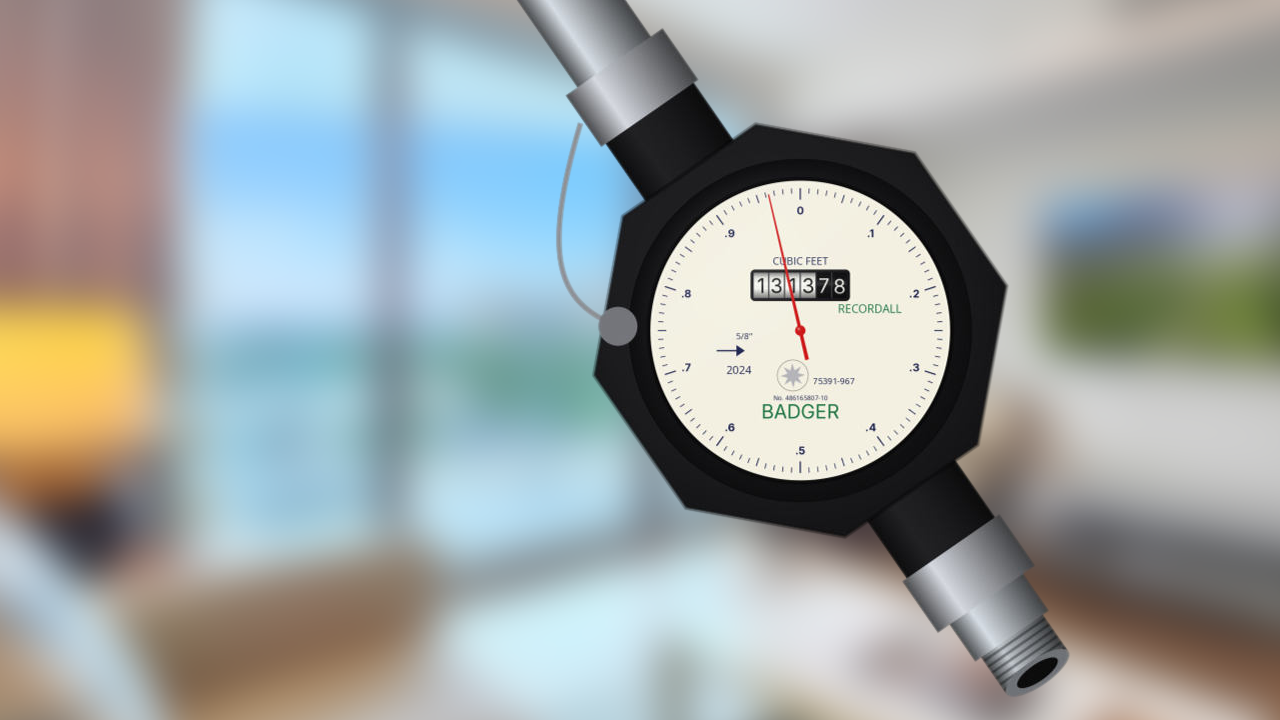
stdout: 131377.96ft³
